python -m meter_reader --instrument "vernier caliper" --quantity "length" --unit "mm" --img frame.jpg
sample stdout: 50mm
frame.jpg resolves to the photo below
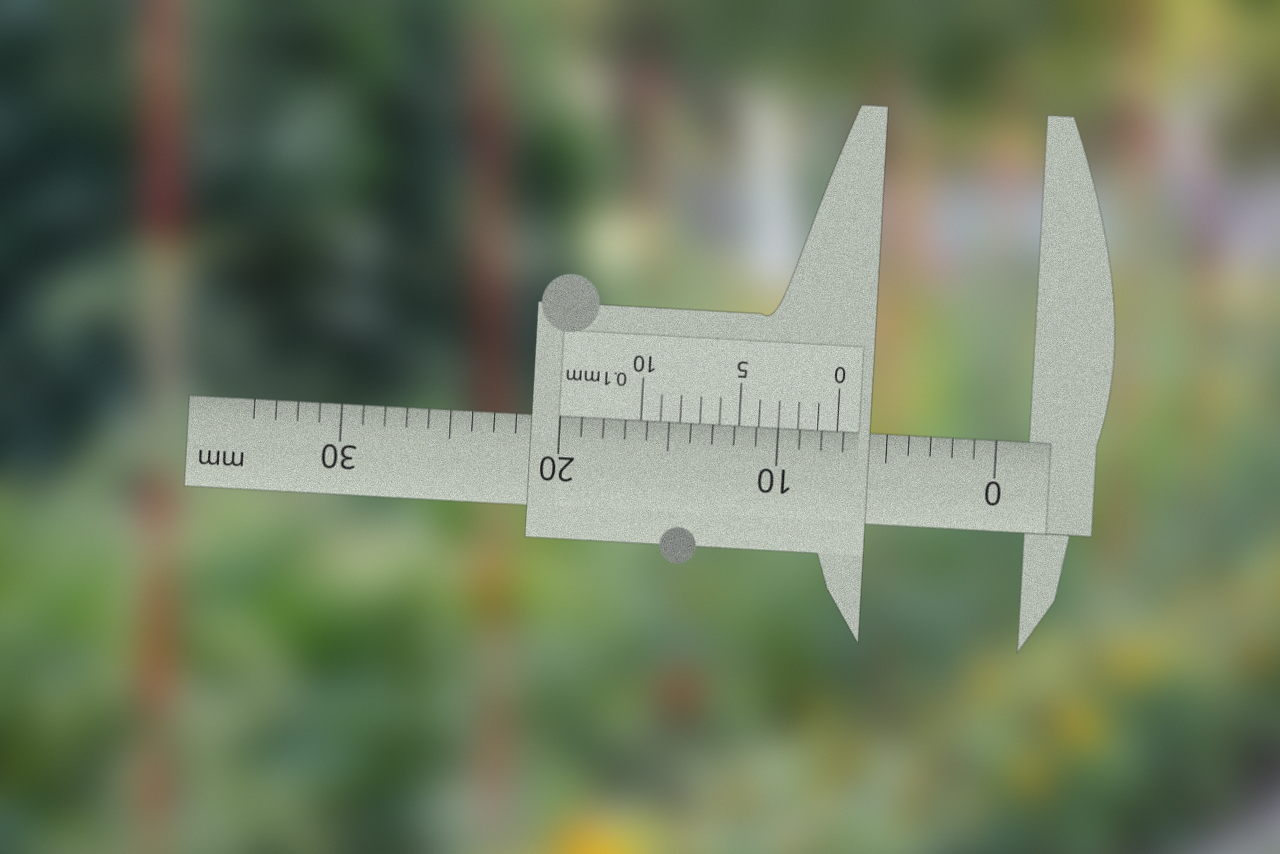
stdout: 7.3mm
